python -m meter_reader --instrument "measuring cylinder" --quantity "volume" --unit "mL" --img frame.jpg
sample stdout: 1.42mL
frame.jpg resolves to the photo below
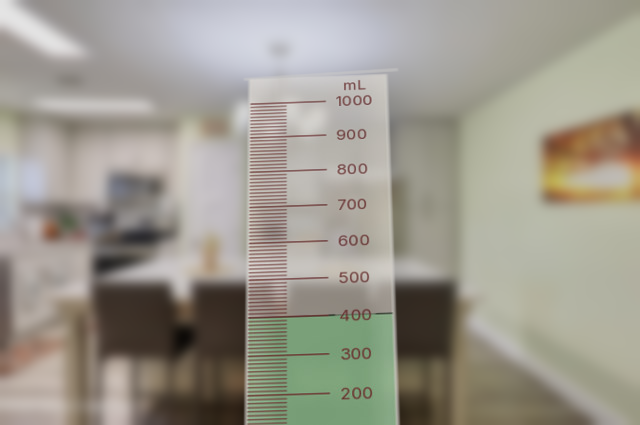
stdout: 400mL
